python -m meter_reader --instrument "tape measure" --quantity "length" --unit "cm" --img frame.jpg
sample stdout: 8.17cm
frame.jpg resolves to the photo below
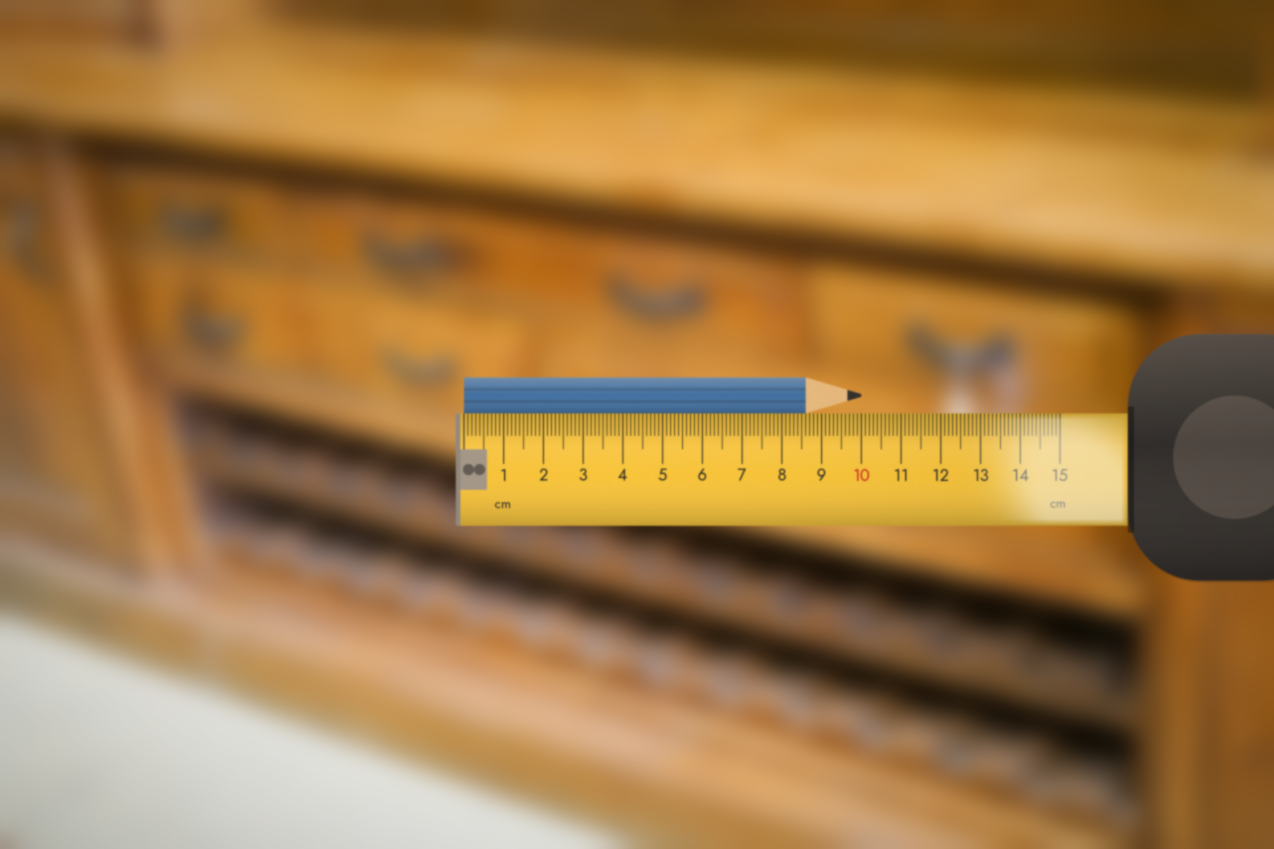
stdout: 10cm
